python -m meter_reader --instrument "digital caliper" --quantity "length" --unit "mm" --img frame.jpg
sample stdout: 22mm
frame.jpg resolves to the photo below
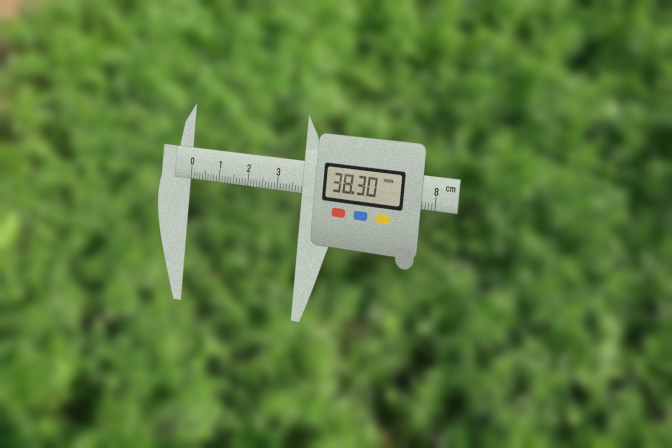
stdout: 38.30mm
